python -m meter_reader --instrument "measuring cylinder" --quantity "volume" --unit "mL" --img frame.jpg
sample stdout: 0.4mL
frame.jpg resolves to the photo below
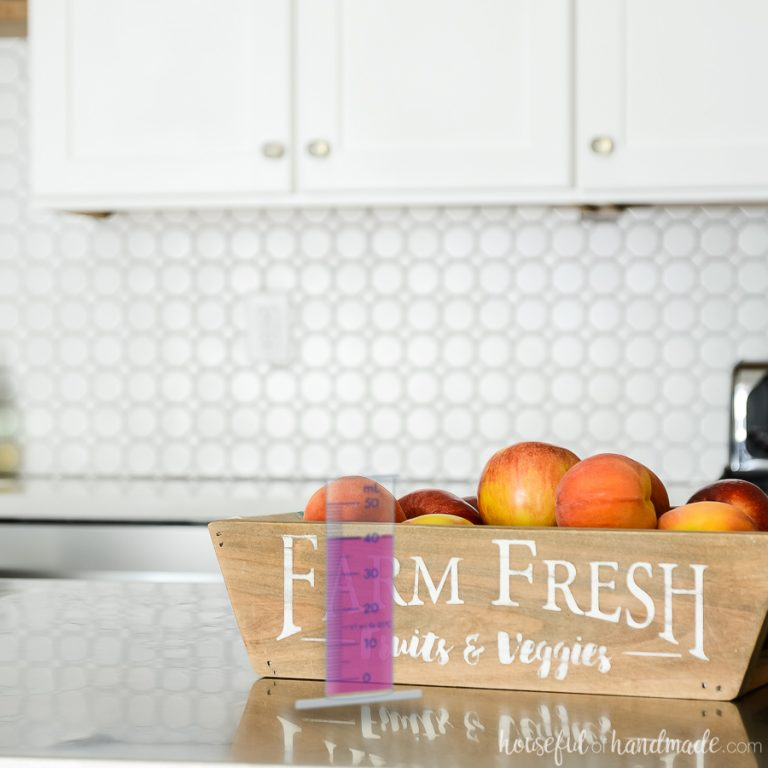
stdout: 40mL
